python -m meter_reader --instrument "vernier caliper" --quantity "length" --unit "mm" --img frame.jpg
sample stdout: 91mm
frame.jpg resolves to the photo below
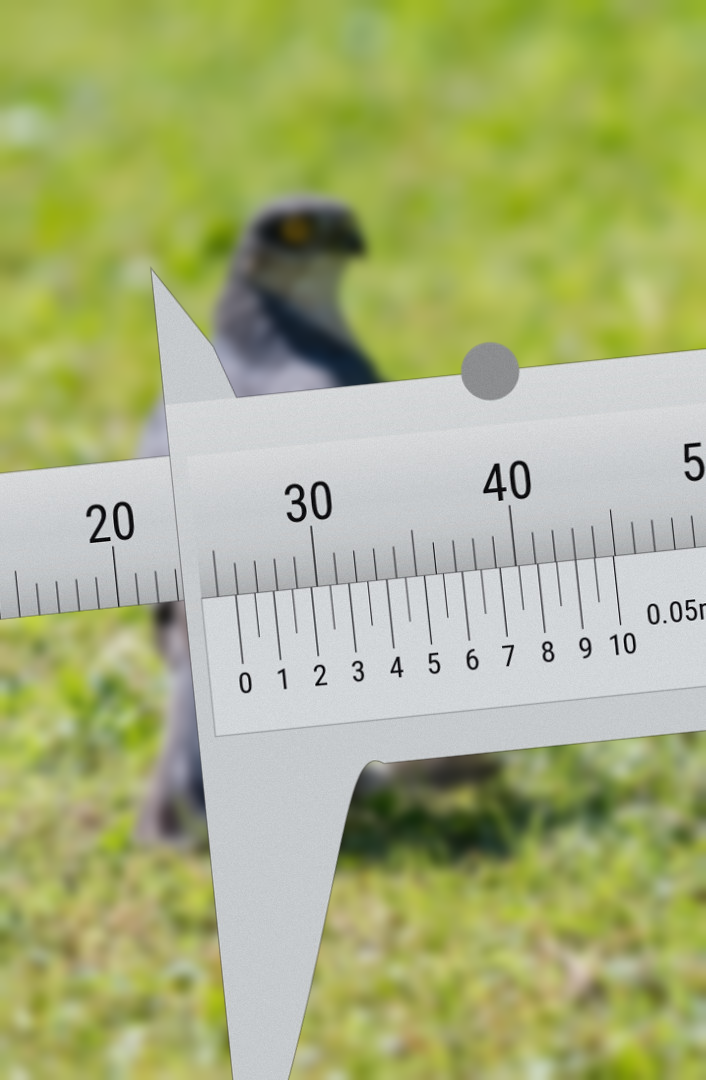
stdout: 25.9mm
